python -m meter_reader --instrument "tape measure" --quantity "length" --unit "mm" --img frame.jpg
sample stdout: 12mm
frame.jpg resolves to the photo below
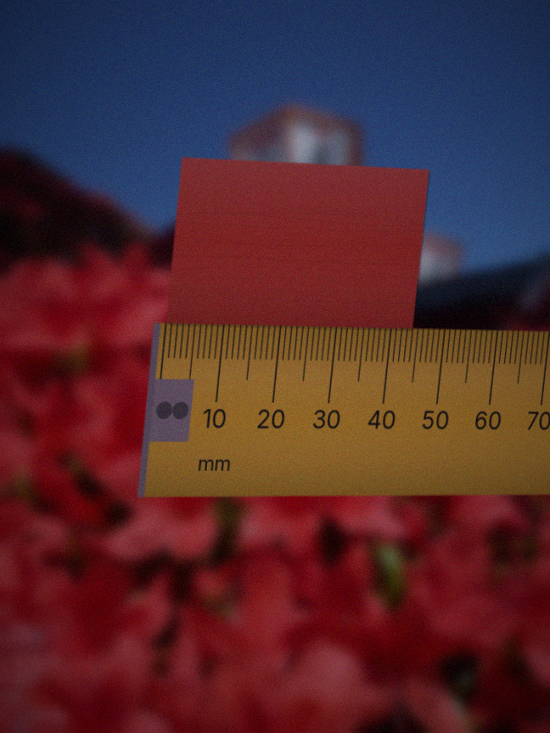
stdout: 44mm
